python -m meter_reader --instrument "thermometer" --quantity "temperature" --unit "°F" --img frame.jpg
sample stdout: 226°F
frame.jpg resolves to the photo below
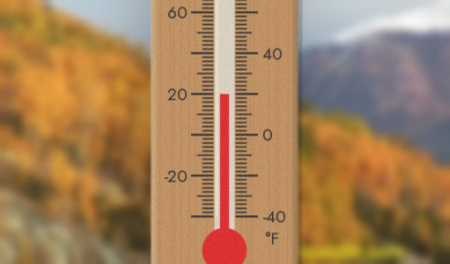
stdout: 20°F
